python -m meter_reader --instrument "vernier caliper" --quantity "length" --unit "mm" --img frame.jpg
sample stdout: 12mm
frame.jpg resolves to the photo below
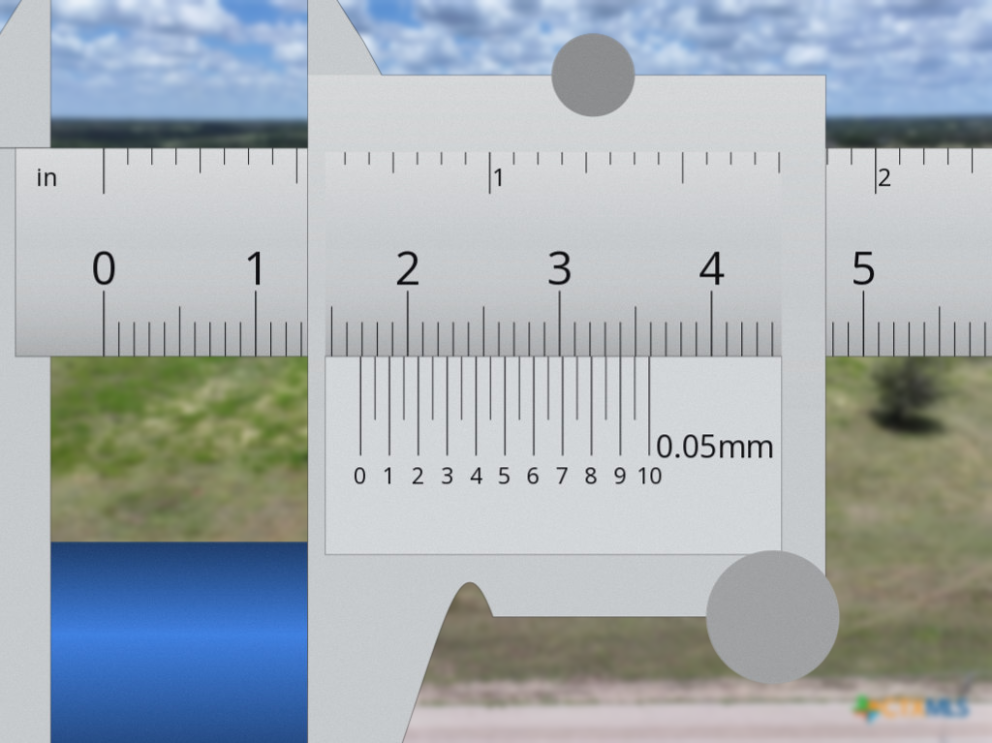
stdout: 16.9mm
